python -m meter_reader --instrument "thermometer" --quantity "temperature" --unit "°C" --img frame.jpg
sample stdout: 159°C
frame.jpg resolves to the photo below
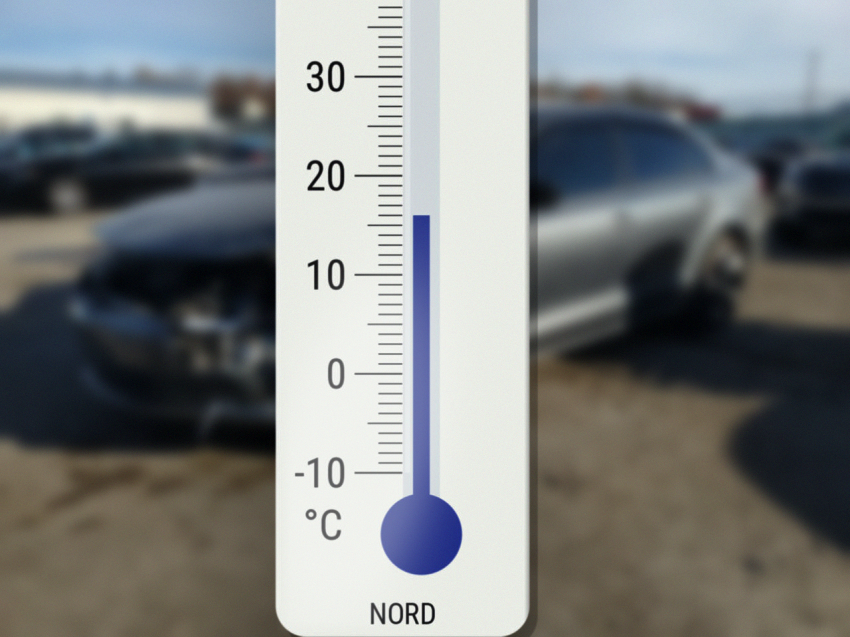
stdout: 16°C
